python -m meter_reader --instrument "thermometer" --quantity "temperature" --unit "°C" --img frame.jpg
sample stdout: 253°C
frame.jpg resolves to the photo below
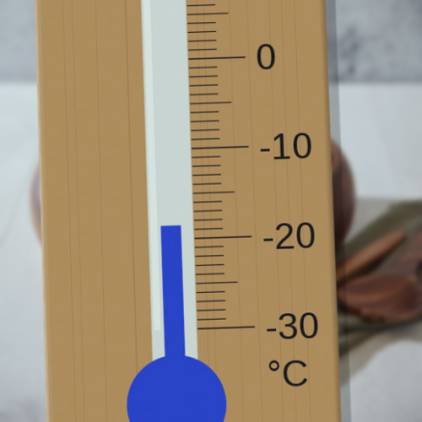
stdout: -18.5°C
